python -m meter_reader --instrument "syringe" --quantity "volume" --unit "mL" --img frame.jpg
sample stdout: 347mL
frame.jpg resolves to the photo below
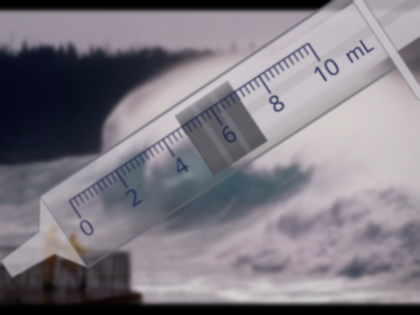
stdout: 4.8mL
